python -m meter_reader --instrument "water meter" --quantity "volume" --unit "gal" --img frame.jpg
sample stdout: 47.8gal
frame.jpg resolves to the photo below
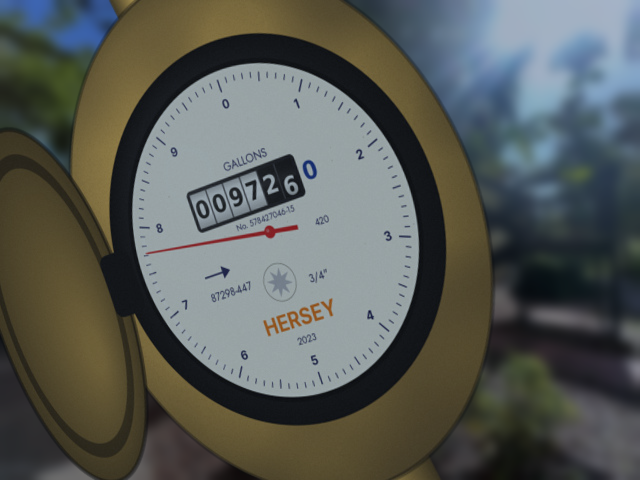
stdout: 97257.7gal
